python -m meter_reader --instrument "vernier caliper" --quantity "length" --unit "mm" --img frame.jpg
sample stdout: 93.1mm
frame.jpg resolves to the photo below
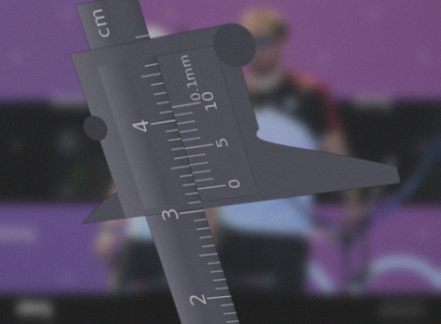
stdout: 32.4mm
